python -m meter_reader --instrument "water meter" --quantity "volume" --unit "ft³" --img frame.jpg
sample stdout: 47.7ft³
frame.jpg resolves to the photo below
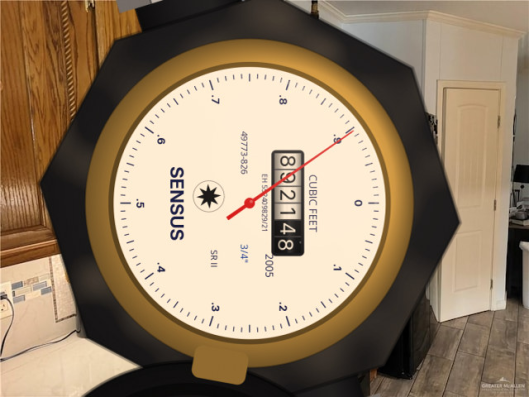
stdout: 892147.90ft³
